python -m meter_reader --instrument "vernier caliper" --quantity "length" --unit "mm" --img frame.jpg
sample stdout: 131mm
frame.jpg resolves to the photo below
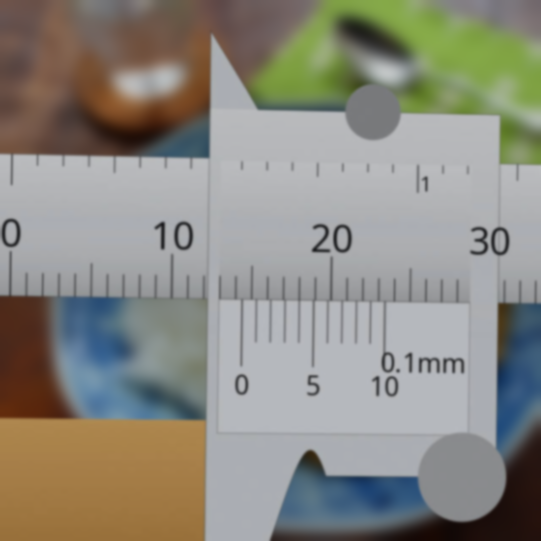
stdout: 14.4mm
